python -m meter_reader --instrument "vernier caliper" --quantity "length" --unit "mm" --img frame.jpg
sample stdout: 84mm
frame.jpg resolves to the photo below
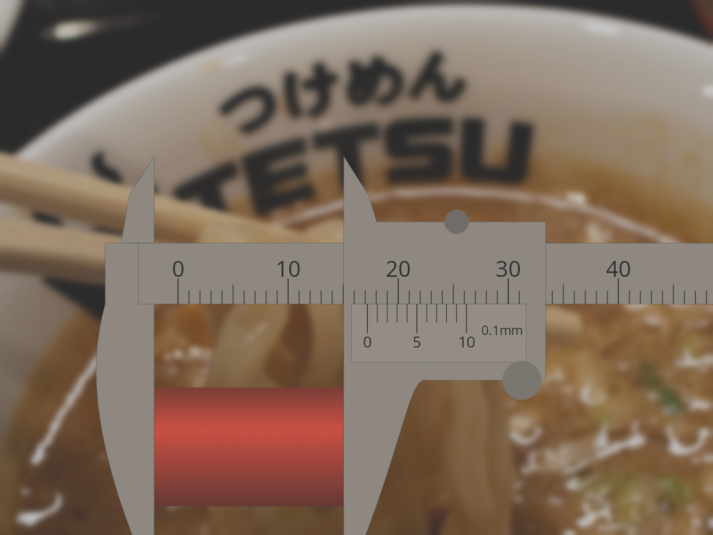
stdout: 17.2mm
